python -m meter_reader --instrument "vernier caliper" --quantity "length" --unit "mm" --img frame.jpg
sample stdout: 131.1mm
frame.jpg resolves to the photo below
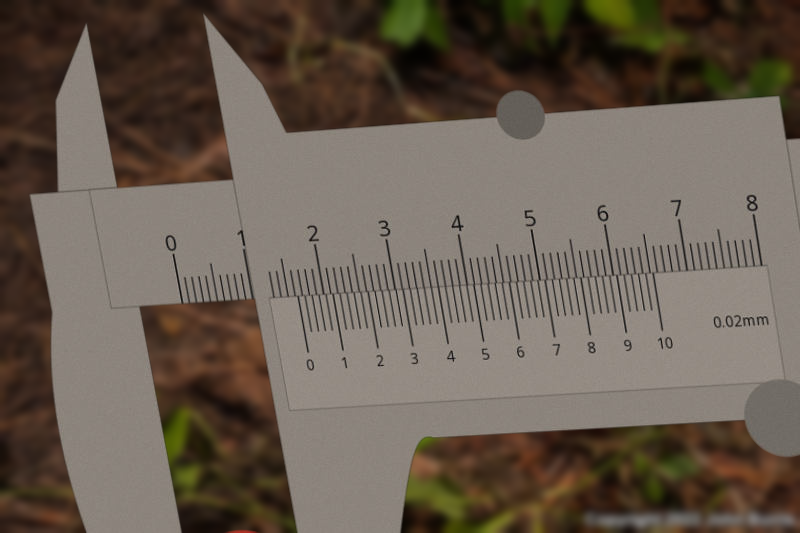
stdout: 16.4mm
